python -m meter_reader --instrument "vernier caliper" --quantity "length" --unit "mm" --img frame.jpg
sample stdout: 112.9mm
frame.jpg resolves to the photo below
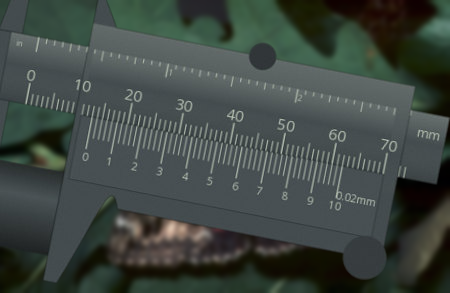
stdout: 13.0mm
